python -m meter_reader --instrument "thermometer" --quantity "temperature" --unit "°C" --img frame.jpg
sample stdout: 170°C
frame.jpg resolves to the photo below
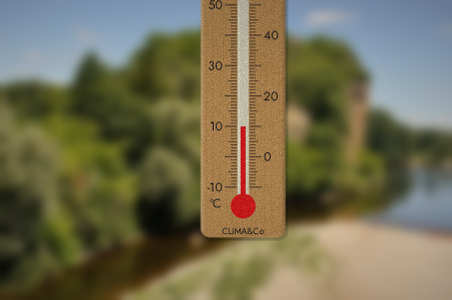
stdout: 10°C
